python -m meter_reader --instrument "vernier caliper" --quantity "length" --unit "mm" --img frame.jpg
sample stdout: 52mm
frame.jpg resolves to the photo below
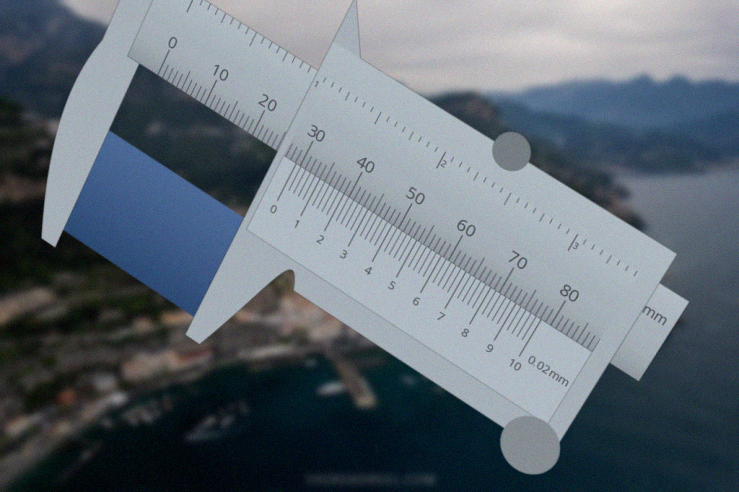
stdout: 29.2mm
